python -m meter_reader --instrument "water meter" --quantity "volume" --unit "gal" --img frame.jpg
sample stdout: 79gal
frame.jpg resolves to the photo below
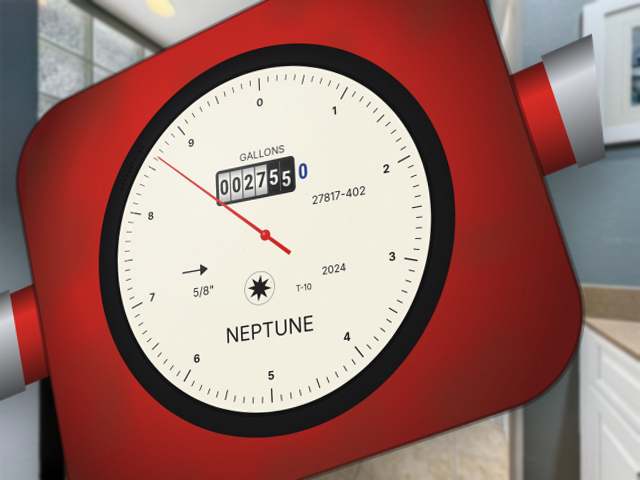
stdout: 27548.6gal
